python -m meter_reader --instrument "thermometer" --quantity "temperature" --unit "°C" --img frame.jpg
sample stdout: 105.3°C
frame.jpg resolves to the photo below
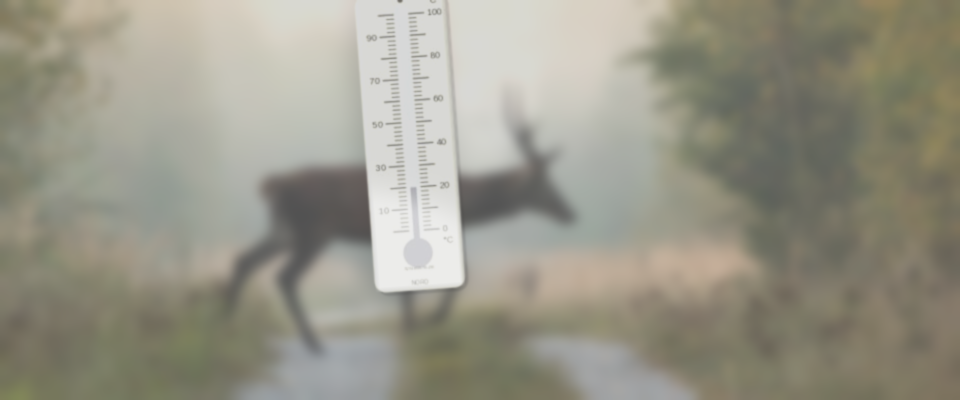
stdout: 20°C
